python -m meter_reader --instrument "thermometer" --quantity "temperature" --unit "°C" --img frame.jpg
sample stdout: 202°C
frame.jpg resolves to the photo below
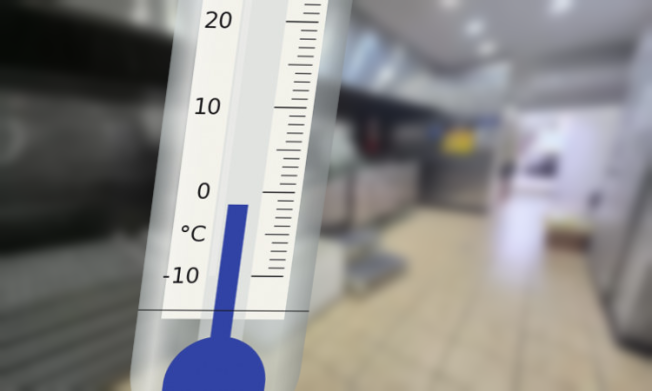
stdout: -1.5°C
